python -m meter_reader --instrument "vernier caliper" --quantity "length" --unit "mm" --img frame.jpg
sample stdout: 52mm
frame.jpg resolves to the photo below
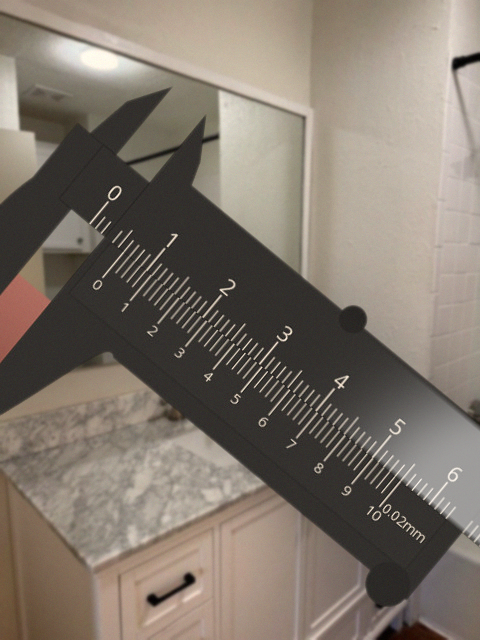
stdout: 6.0mm
